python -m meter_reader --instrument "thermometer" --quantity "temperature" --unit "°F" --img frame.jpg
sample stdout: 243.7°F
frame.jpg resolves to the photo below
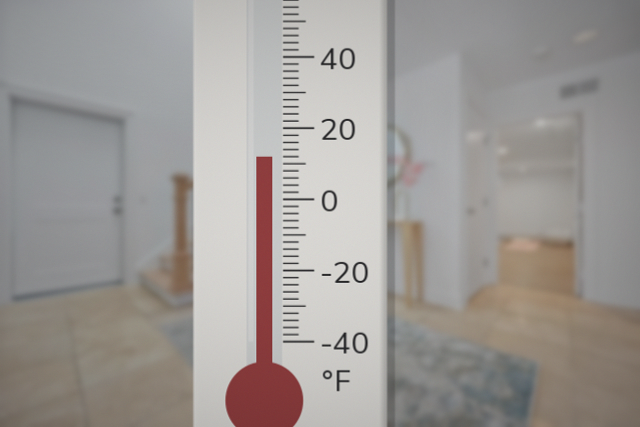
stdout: 12°F
